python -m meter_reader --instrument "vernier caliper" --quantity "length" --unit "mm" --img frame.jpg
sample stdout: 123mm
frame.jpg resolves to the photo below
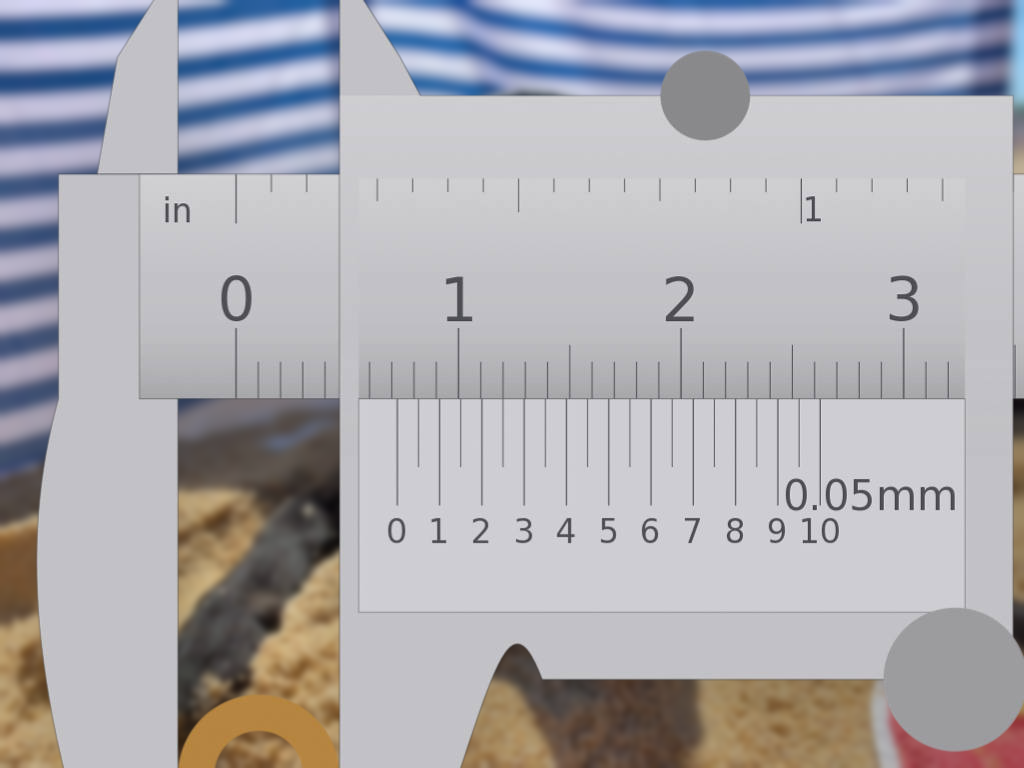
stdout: 7.25mm
